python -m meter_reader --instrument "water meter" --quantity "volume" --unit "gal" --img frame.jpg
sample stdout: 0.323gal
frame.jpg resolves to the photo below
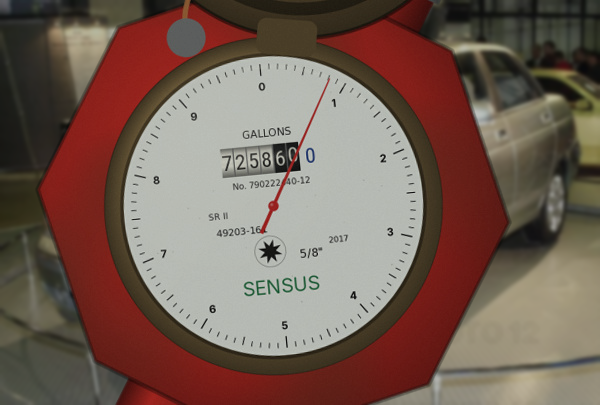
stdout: 7258600.8gal
